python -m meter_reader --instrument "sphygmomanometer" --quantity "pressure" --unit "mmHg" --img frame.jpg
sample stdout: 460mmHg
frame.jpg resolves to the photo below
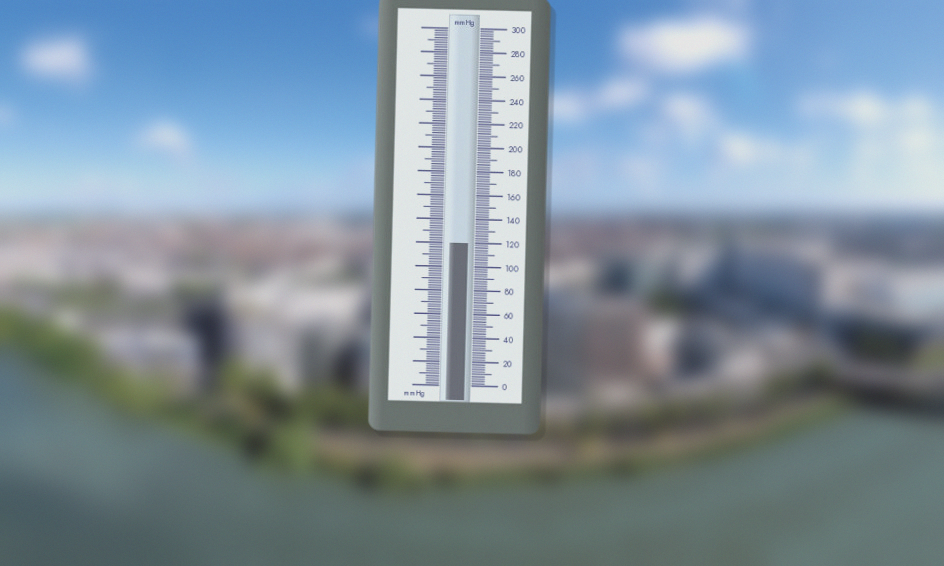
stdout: 120mmHg
